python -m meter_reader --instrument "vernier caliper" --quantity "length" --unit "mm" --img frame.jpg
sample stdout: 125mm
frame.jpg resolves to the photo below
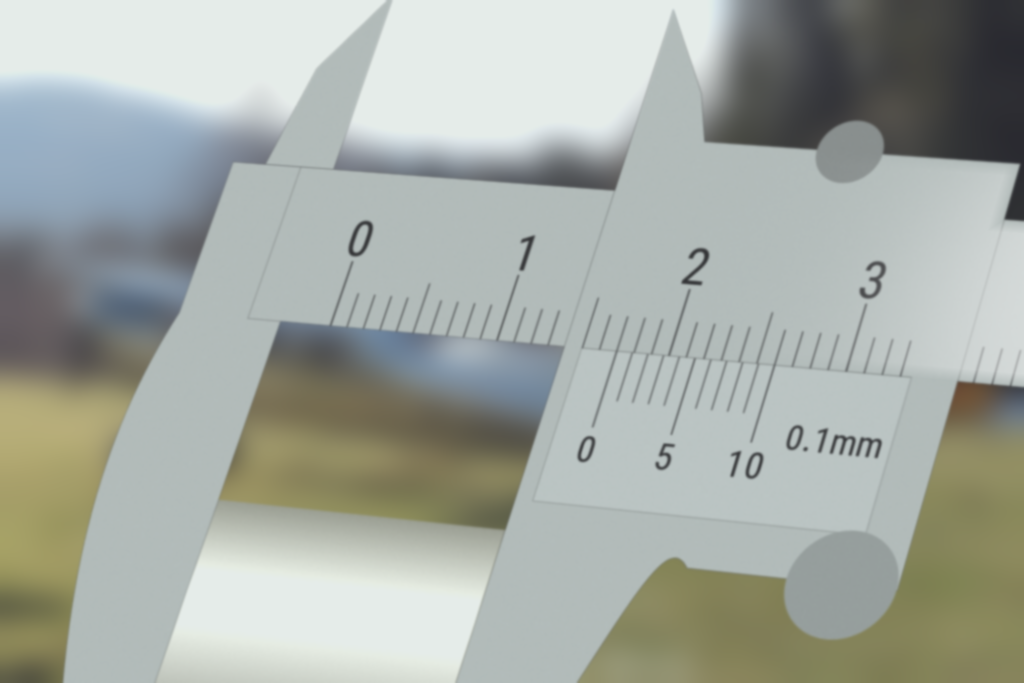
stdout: 17.0mm
